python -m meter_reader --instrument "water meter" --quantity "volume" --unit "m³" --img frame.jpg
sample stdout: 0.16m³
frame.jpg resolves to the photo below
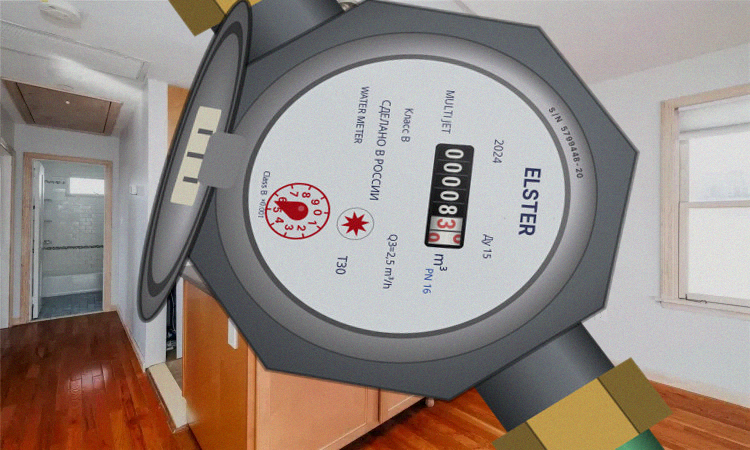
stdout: 8.385m³
